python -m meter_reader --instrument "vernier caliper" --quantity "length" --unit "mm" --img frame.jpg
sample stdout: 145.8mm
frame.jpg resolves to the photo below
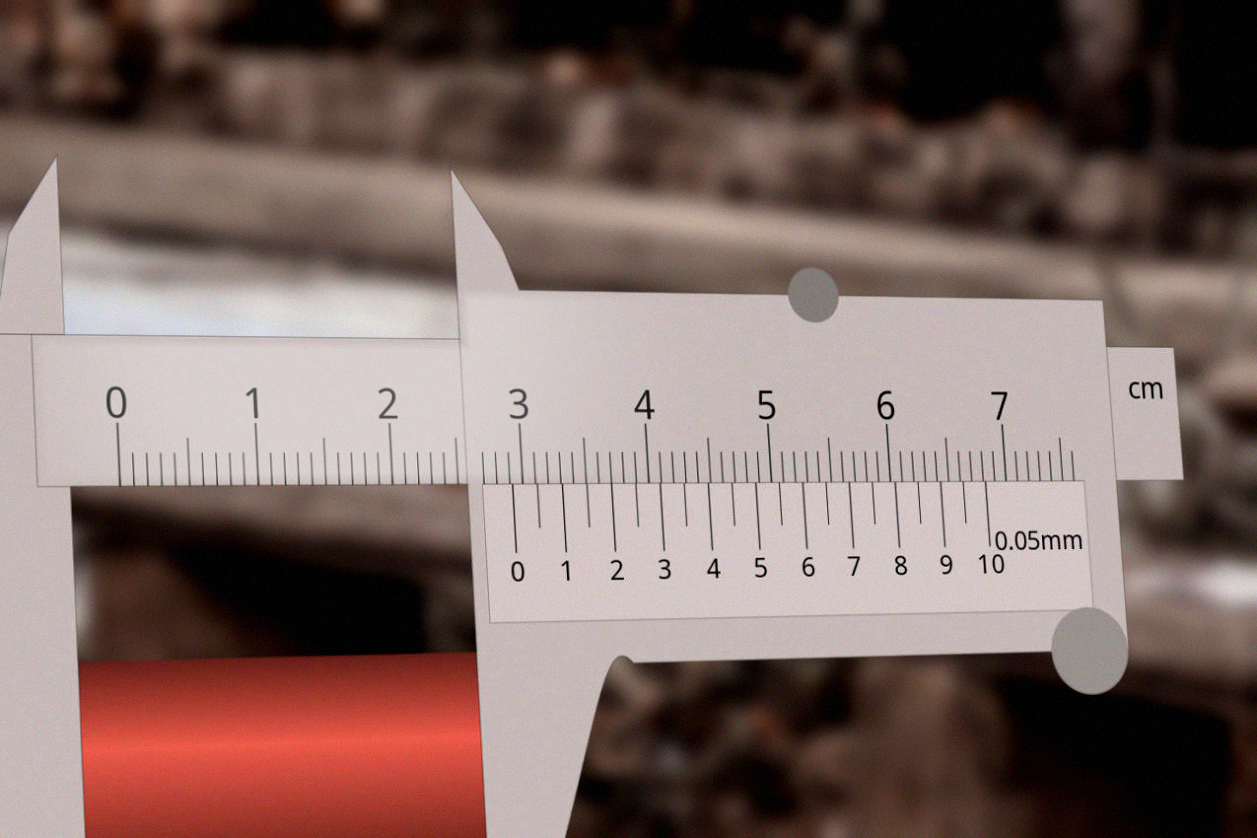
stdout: 29.2mm
